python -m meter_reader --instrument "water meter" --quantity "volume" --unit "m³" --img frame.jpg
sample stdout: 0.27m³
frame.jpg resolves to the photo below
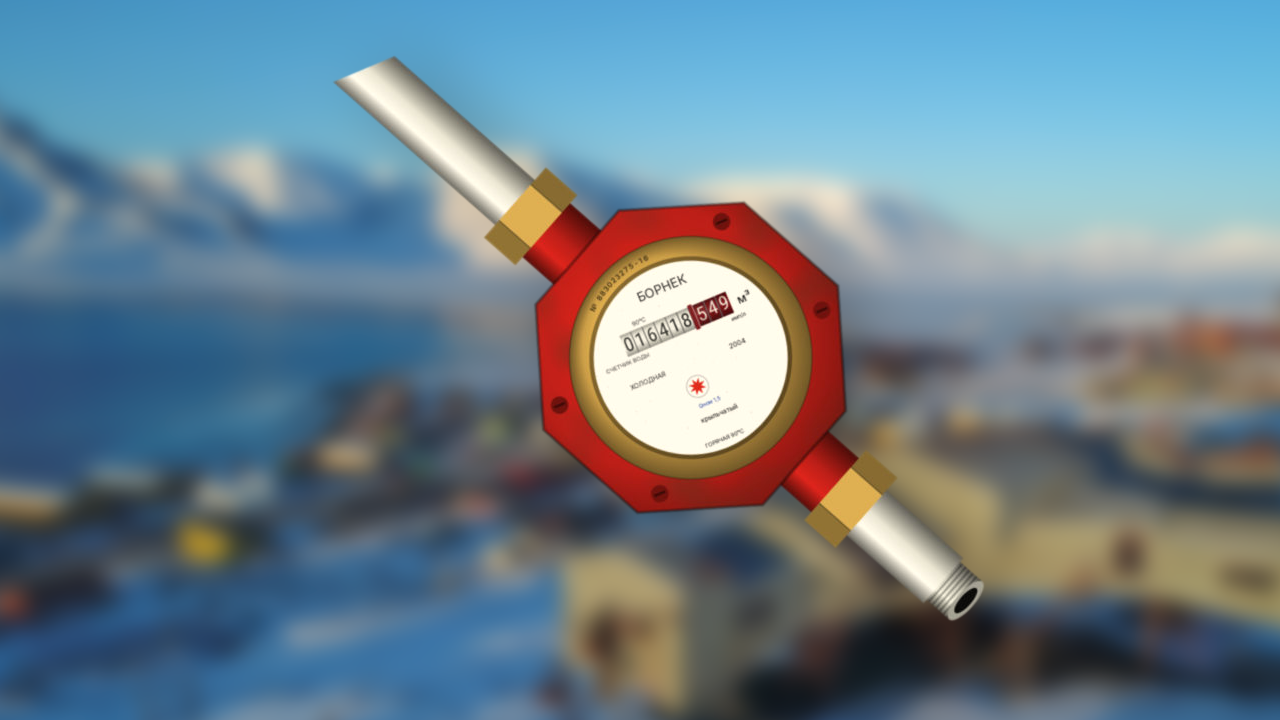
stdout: 16418.549m³
